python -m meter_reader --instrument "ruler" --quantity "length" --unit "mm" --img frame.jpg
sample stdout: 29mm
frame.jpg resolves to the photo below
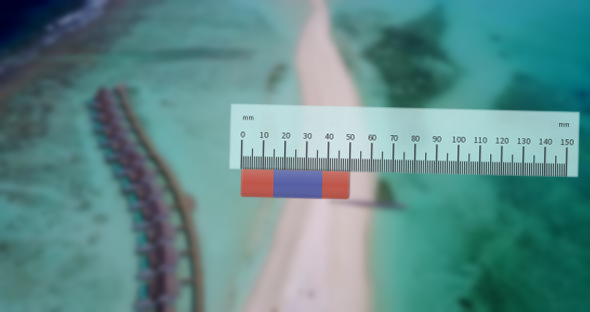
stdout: 50mm
